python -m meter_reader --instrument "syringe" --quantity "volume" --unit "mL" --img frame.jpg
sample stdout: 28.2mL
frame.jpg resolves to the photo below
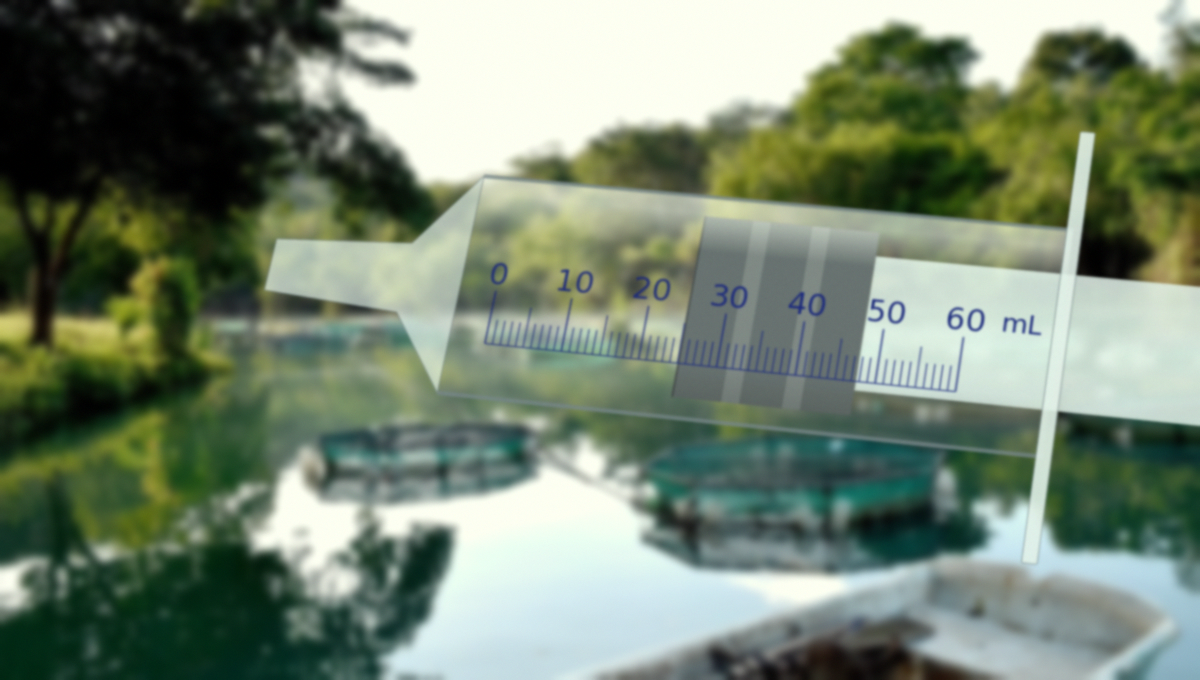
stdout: 25mL
